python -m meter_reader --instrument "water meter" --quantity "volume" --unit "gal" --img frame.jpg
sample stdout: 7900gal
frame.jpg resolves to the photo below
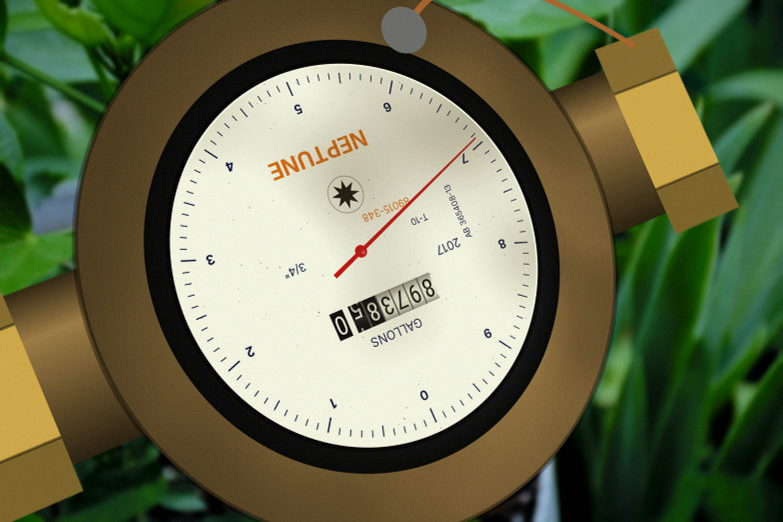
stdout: 8973846.9gal
